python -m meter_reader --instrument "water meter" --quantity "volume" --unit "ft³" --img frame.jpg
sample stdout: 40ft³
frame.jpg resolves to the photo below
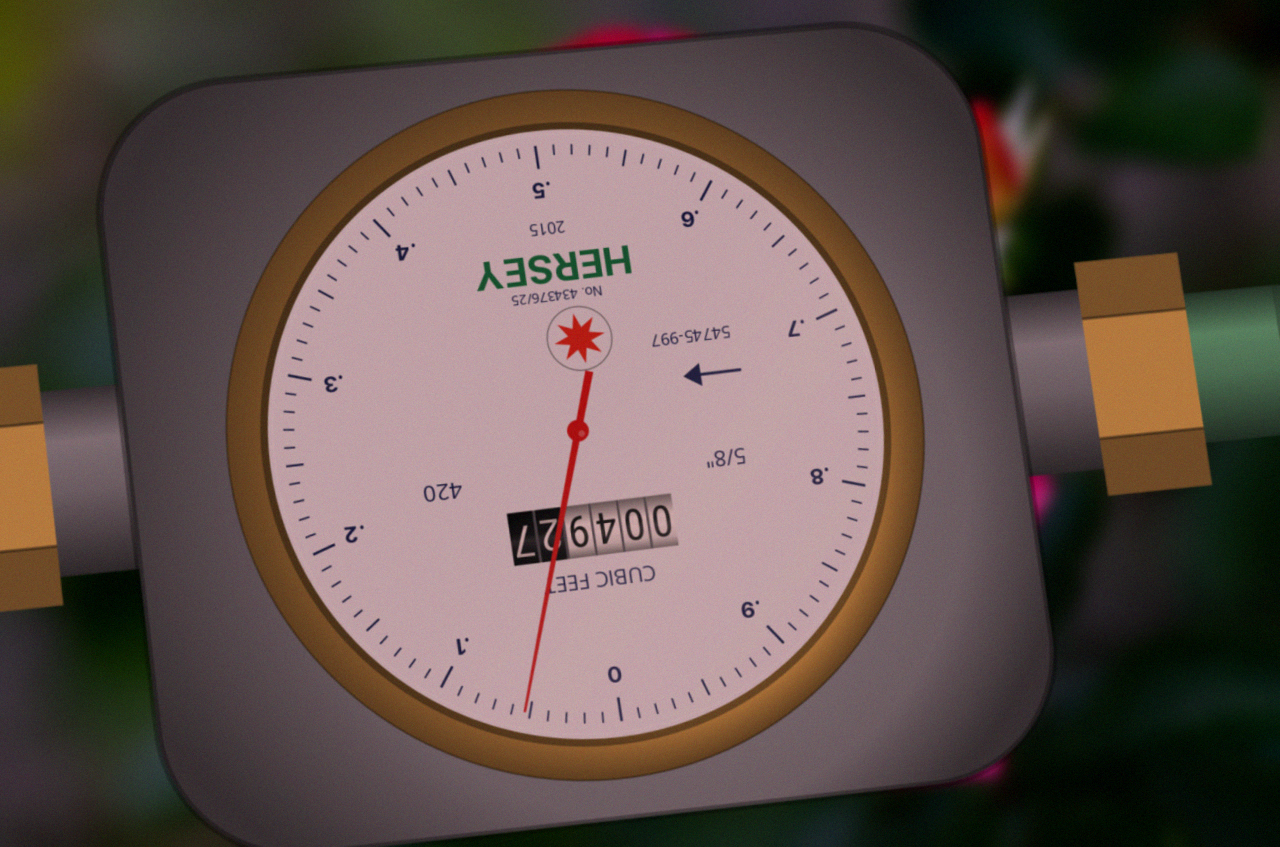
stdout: 4927.05ft³
